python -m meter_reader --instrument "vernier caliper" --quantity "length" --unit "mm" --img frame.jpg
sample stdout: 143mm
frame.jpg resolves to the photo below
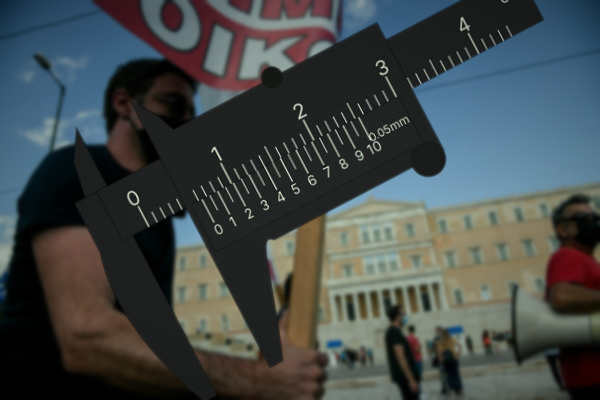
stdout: 6.4mm
